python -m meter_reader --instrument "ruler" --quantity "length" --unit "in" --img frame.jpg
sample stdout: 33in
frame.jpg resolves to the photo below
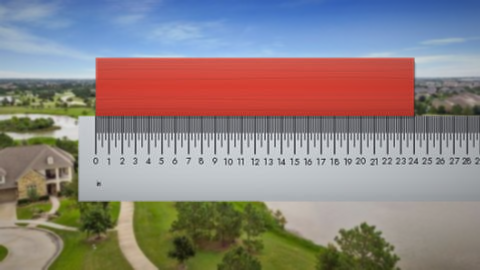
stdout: 24in
